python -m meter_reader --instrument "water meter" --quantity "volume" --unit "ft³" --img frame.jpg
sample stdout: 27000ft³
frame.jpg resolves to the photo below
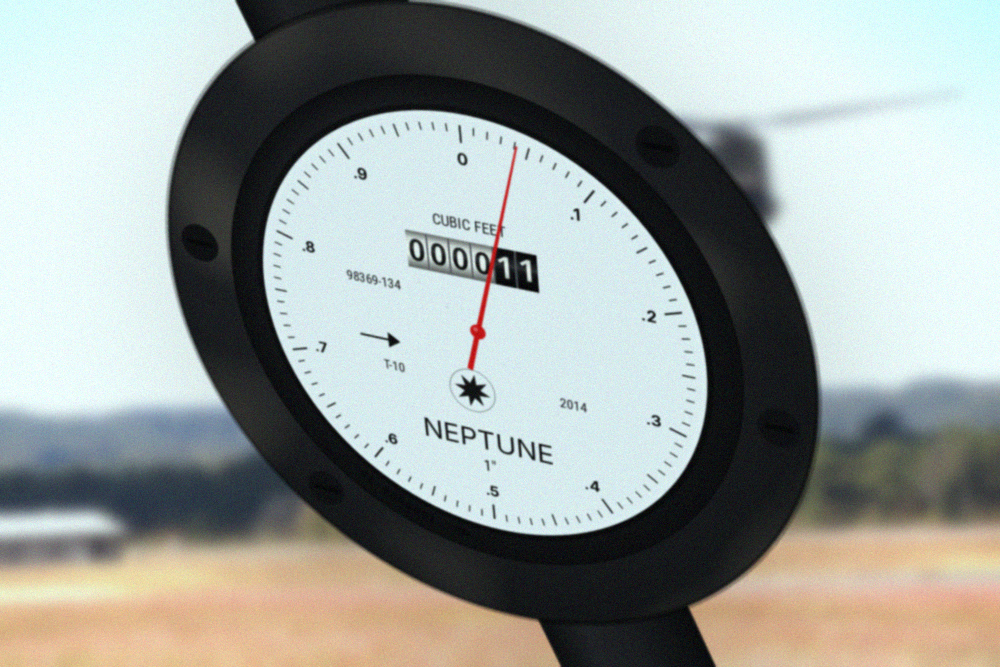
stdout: 11.04ft³
